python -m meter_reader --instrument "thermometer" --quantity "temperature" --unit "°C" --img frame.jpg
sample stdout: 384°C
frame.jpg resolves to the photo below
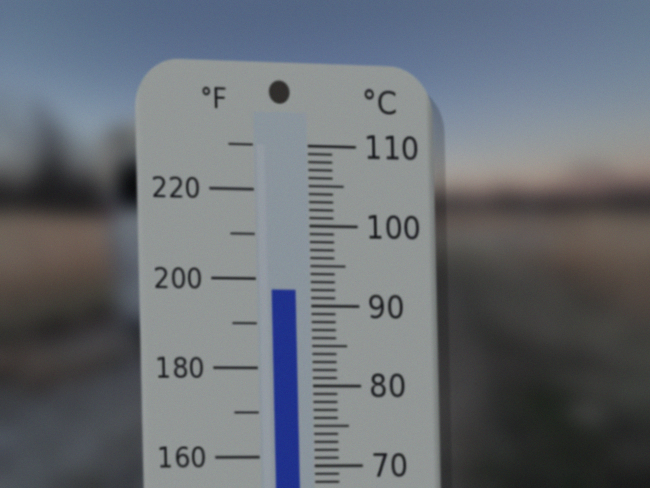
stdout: 92°C
